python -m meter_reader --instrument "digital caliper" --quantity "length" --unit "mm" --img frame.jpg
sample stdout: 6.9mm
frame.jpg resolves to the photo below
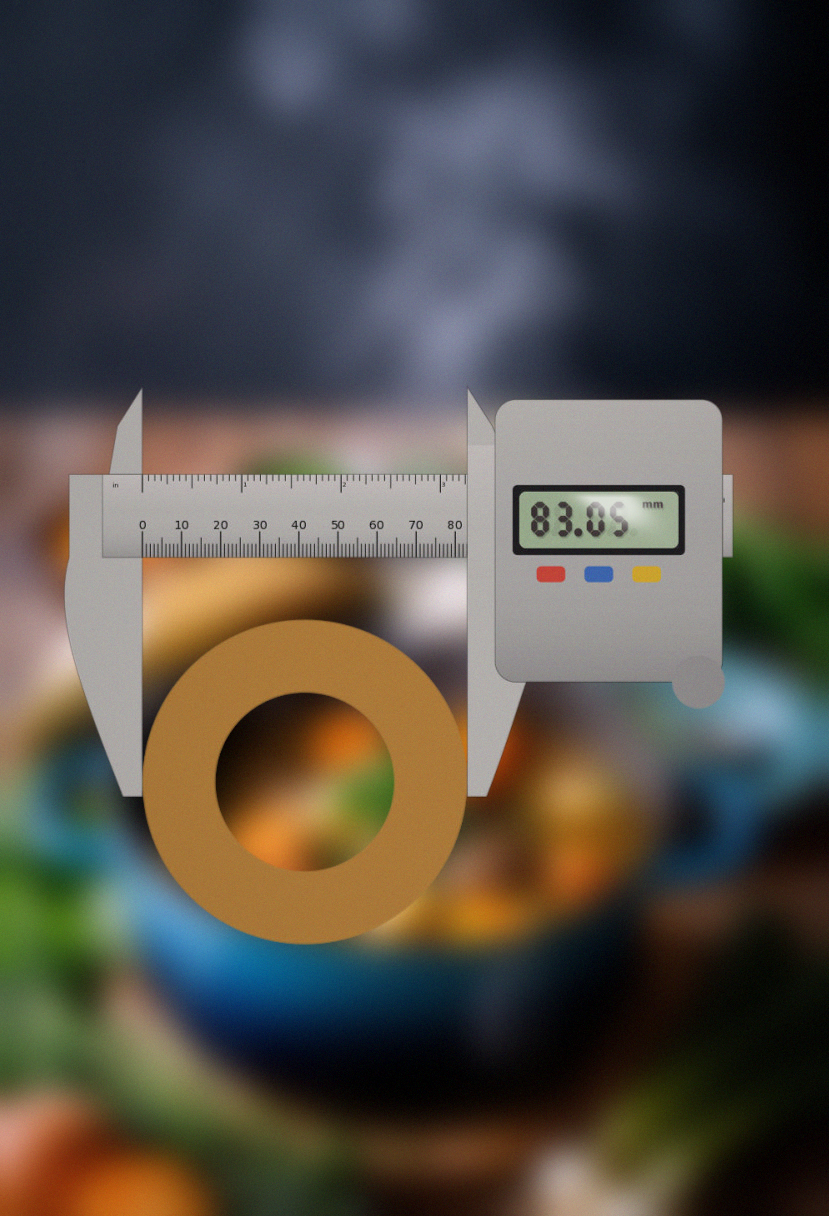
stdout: 83.05mm
